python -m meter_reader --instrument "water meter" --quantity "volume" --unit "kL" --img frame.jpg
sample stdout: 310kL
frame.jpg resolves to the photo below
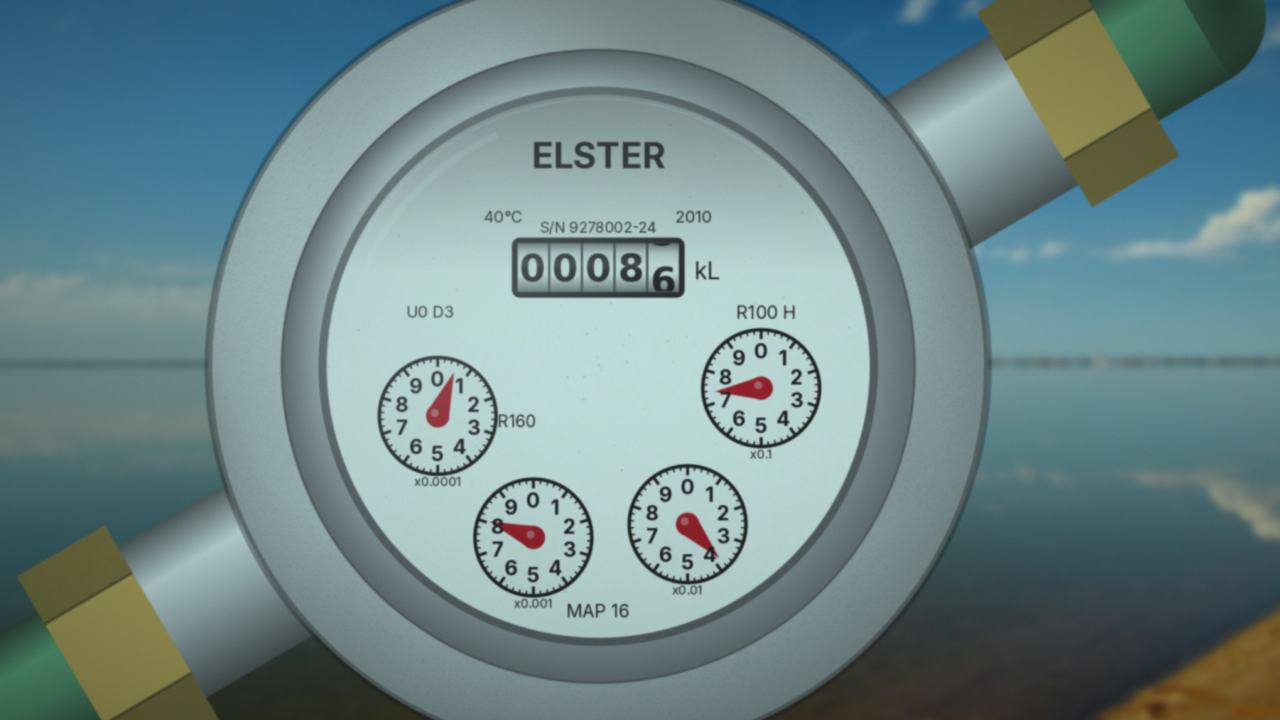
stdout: 85.7380kL
